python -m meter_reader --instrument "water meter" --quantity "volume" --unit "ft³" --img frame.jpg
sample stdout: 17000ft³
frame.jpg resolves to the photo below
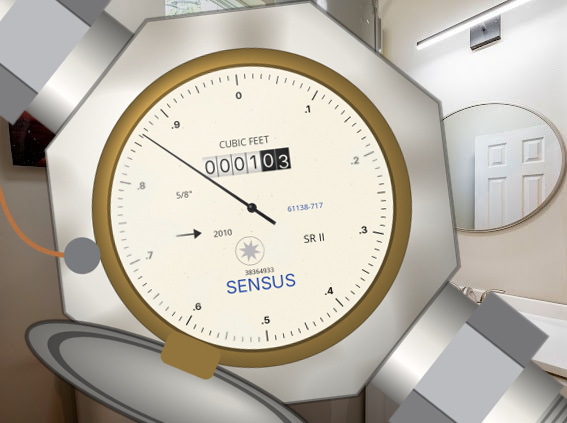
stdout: 102.86ft³
